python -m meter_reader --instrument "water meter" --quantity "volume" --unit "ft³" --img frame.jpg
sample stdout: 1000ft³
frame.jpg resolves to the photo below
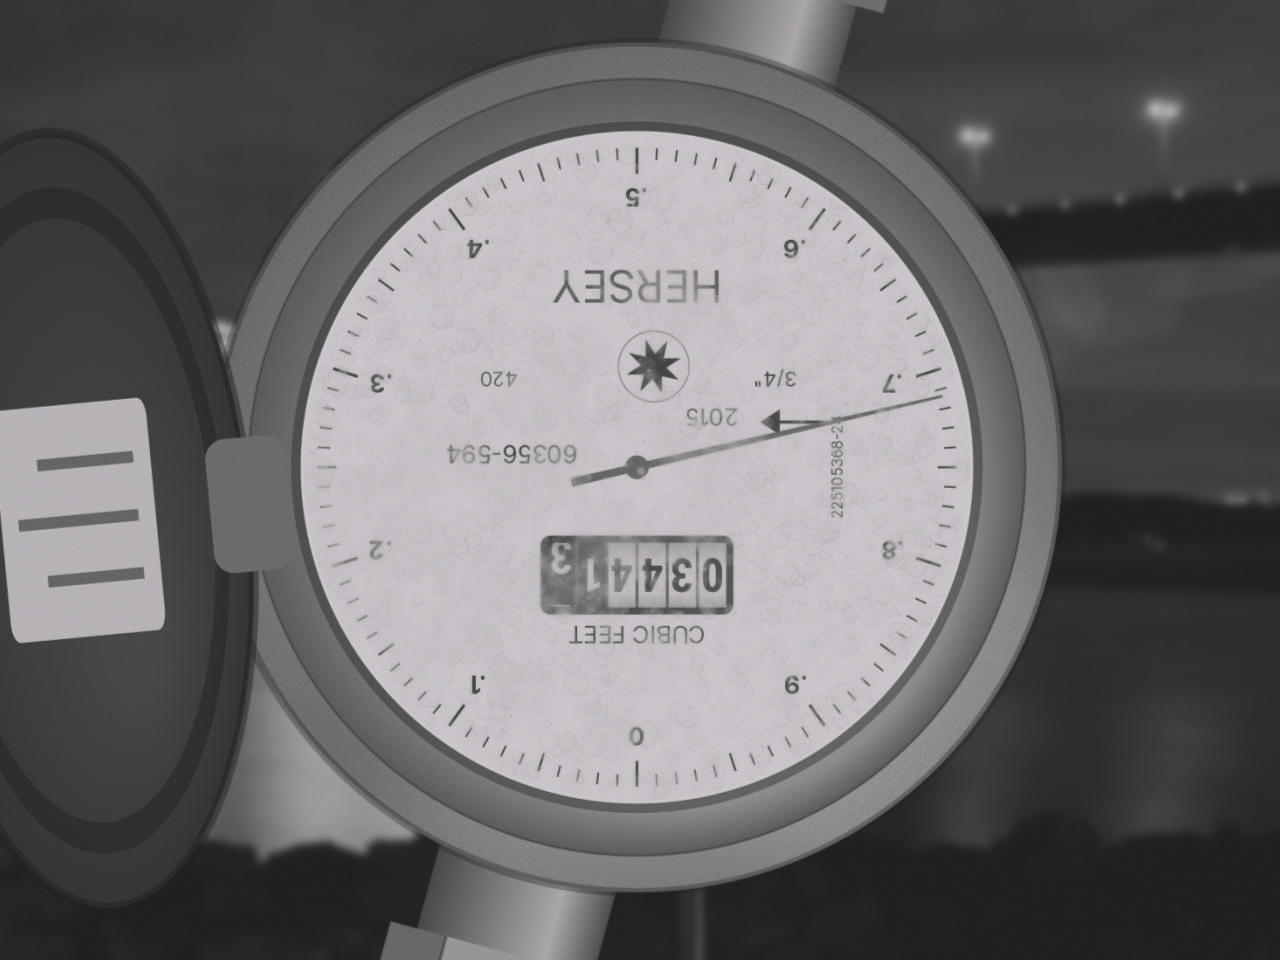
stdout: 34412.71ft³
